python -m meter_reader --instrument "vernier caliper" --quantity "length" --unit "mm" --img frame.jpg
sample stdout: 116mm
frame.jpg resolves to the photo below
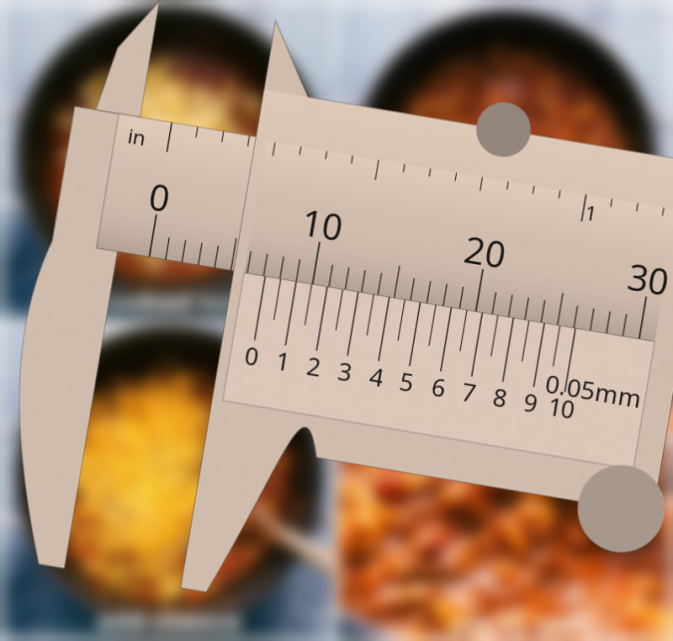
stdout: 7.1mm
